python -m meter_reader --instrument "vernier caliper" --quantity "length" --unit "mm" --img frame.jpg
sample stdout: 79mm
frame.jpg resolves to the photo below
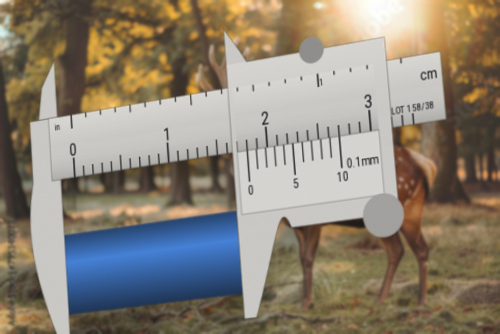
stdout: 18.0mm
